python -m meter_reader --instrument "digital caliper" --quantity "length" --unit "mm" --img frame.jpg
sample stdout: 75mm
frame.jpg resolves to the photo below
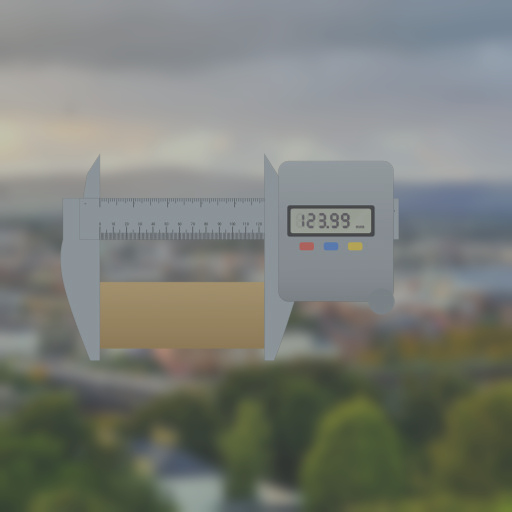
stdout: 123.99mm
